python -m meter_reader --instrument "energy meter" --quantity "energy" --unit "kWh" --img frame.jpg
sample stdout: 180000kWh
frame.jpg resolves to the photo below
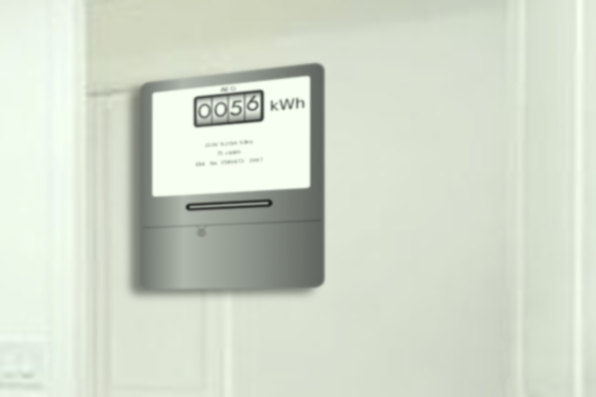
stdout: 56kWh
